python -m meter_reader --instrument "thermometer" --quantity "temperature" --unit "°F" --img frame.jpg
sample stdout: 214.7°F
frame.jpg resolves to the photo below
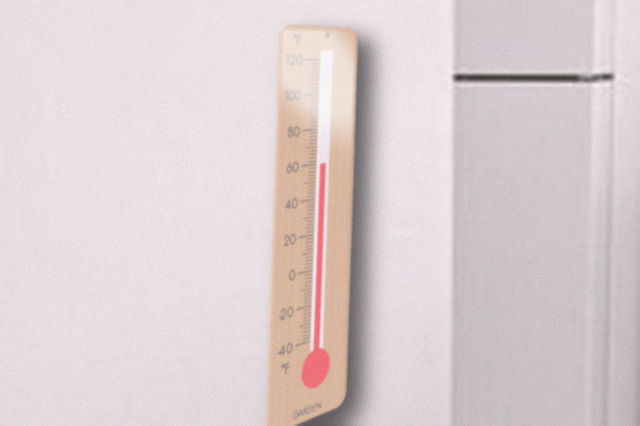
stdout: 60°F
